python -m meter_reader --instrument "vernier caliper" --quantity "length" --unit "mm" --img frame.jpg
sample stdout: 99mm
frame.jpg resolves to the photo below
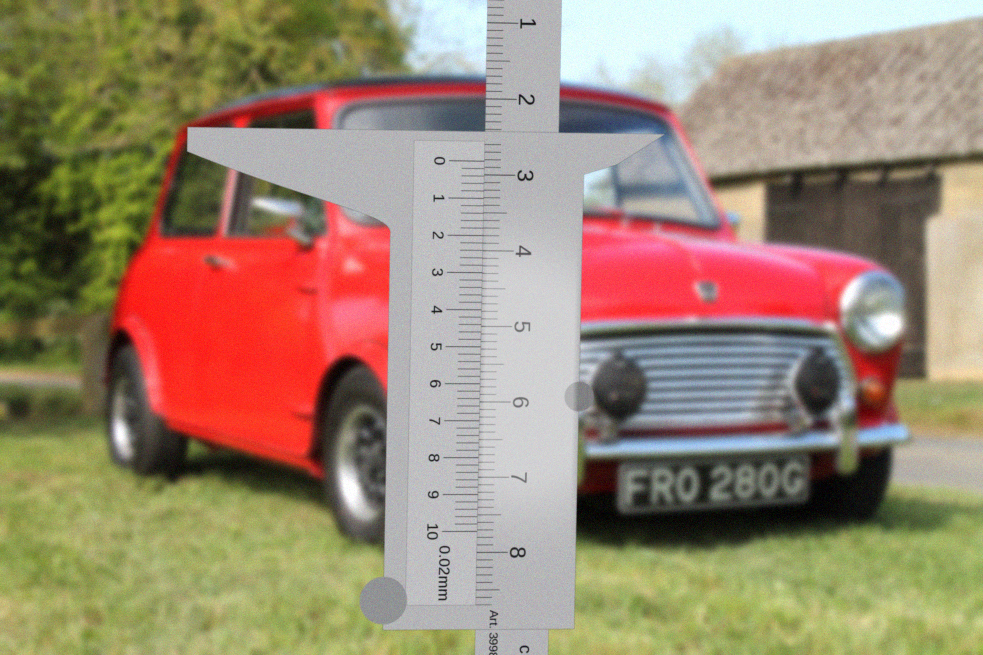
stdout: 28.2mm
